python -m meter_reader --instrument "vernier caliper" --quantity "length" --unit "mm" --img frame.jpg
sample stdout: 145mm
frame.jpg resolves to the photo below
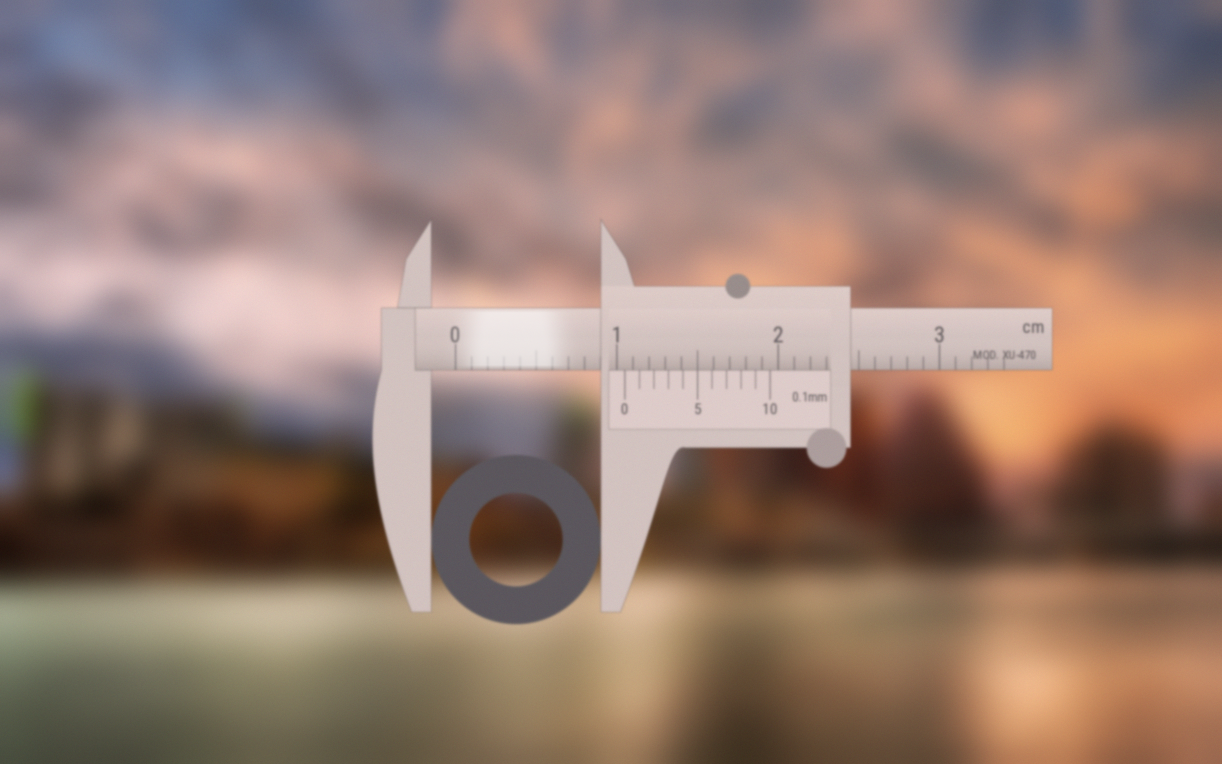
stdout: 10.5mm
